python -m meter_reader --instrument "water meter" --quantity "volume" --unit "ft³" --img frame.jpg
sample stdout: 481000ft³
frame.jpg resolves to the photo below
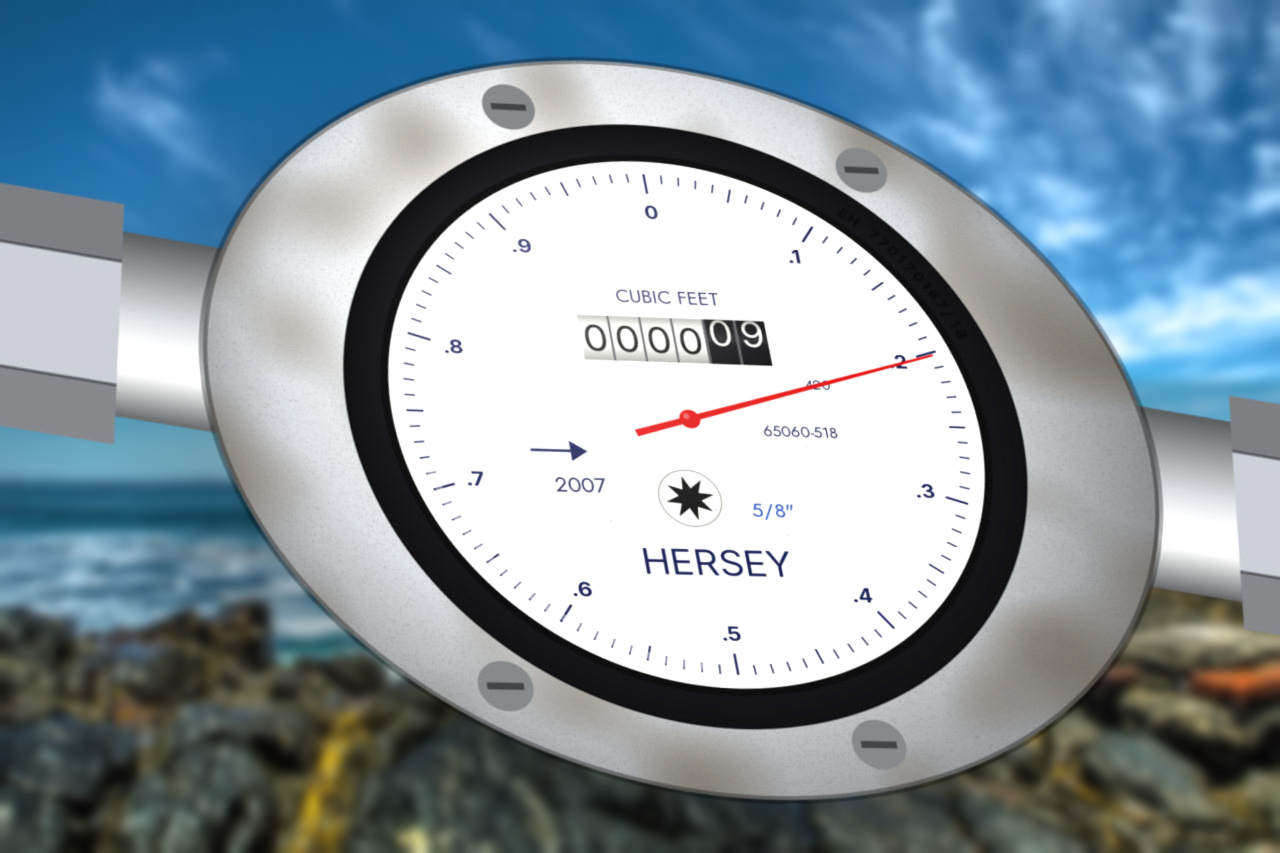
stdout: 9.20ft³
